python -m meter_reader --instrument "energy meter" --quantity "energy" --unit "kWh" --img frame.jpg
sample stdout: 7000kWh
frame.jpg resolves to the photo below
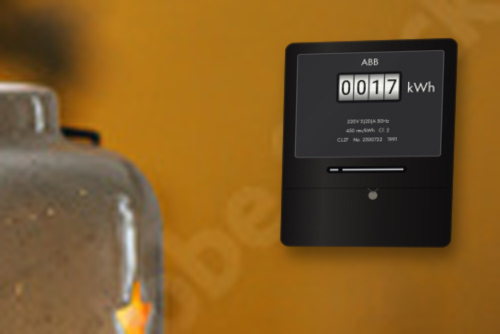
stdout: 17kWh
